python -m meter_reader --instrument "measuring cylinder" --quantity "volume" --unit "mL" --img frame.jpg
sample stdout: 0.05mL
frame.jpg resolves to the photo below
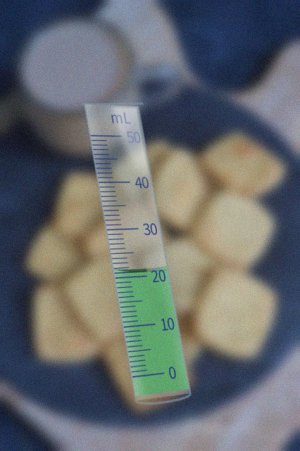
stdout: 21mL
